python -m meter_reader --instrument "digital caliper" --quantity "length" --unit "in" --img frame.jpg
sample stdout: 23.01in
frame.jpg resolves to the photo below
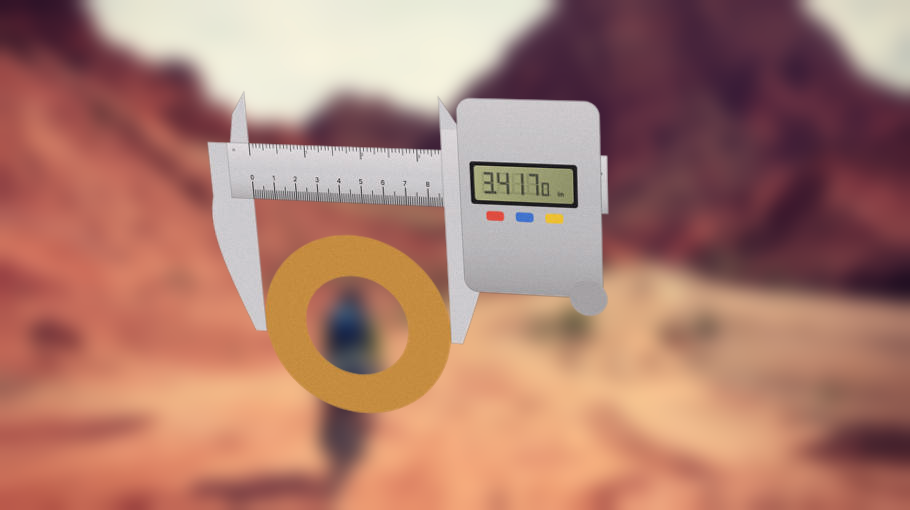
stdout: 3.4170in
